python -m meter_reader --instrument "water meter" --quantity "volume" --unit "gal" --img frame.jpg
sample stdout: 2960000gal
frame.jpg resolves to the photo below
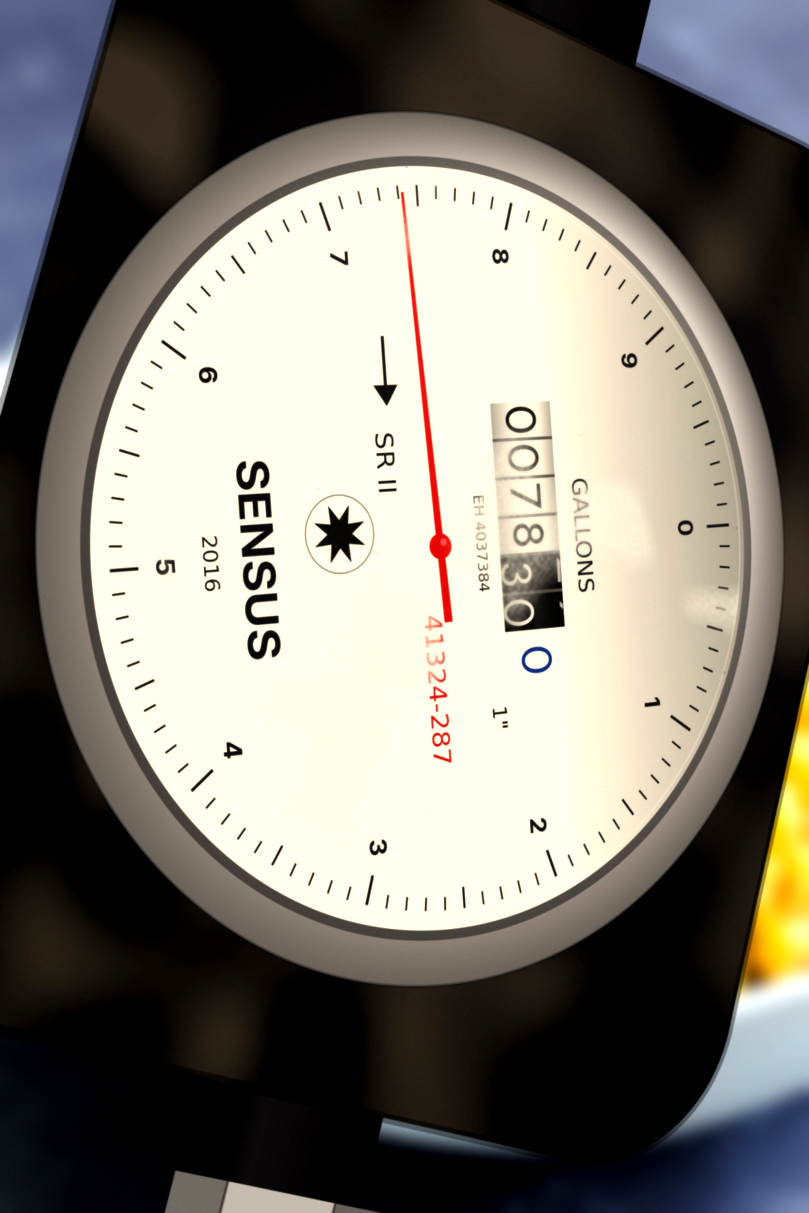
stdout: 78297.4gal
